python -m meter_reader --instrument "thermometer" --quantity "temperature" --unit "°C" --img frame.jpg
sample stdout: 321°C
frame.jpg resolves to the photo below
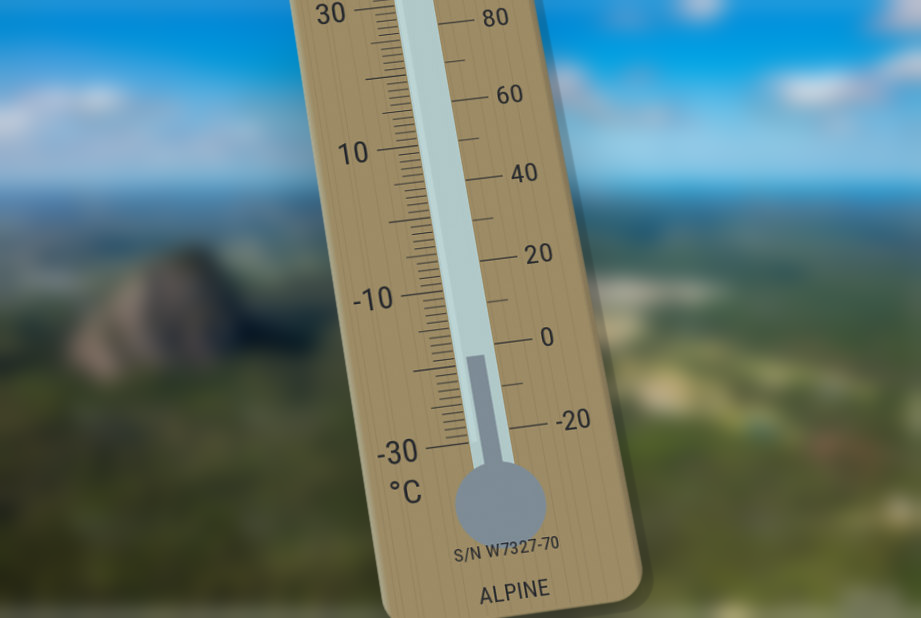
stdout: -19°C
